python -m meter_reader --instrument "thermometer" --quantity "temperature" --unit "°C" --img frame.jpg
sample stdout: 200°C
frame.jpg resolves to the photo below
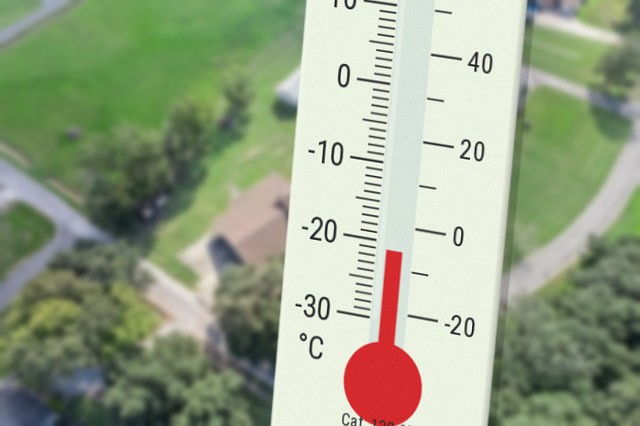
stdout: -21°C
